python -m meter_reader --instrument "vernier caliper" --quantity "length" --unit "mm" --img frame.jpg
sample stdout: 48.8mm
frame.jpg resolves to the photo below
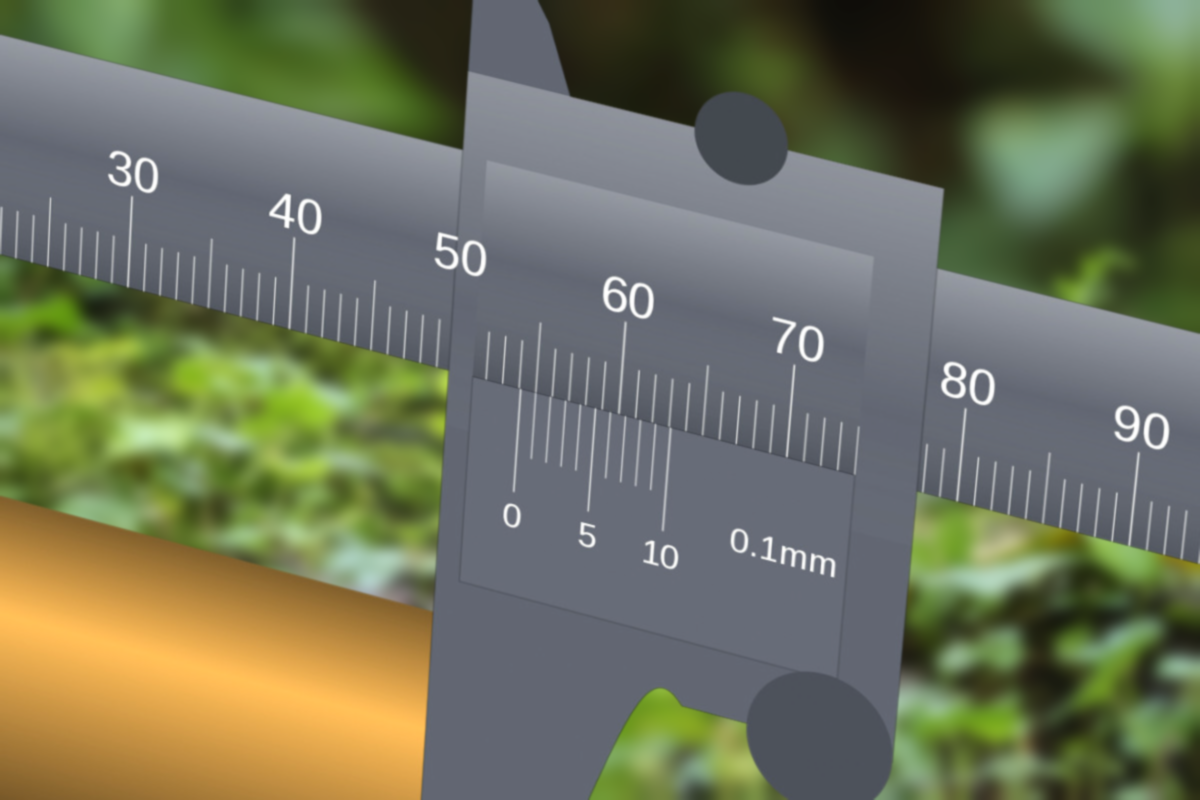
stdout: 54.1mm
